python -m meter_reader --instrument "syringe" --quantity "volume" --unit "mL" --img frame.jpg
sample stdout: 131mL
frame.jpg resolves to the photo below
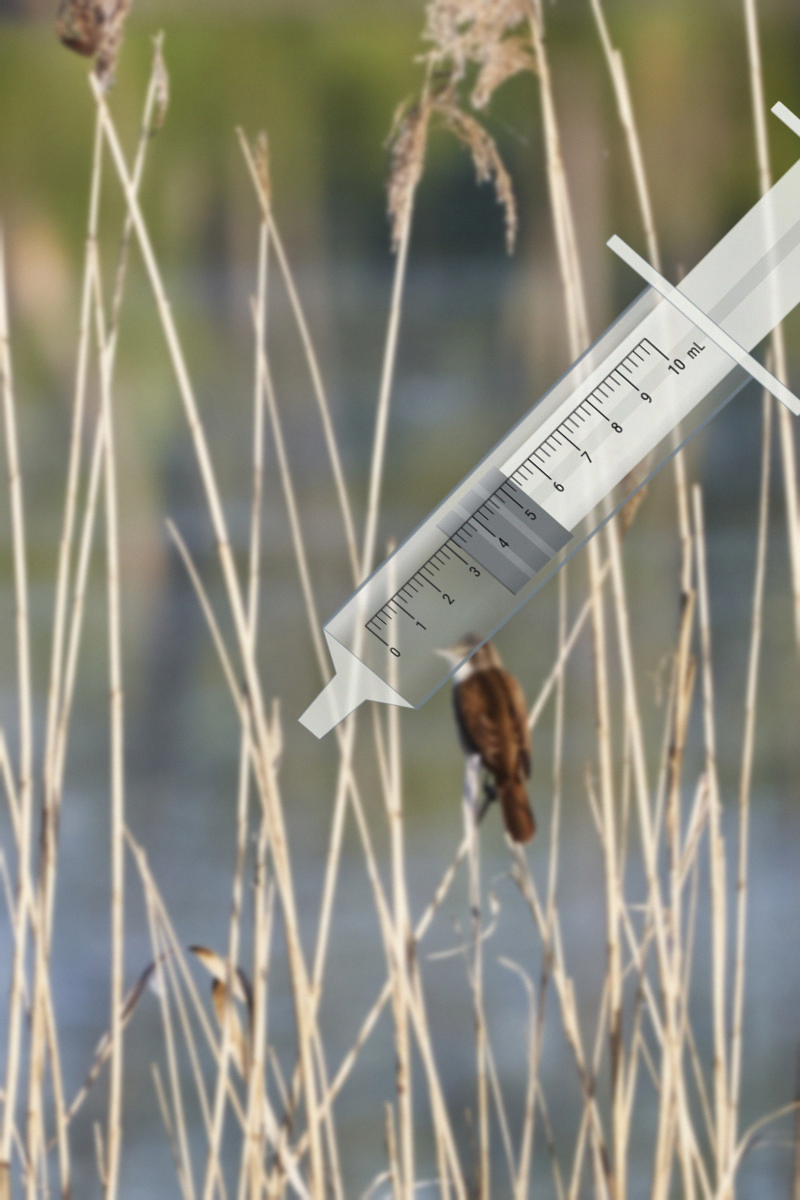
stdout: 3.2mL
